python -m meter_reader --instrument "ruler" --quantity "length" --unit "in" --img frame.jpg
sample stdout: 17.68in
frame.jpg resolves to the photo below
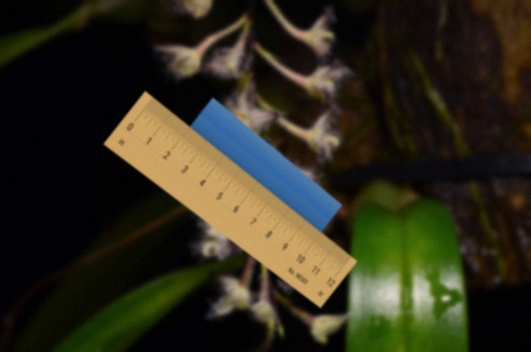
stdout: 8in
